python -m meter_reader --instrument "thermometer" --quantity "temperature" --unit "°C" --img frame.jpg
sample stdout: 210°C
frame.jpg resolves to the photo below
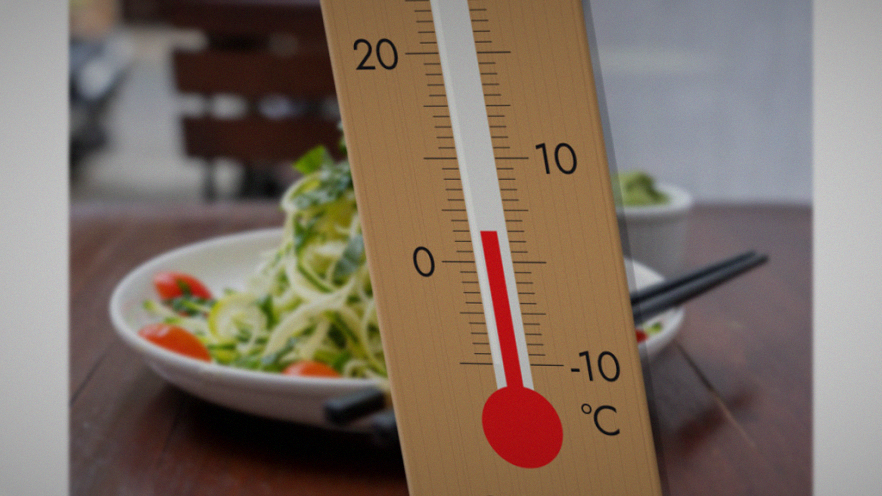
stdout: 3°C
